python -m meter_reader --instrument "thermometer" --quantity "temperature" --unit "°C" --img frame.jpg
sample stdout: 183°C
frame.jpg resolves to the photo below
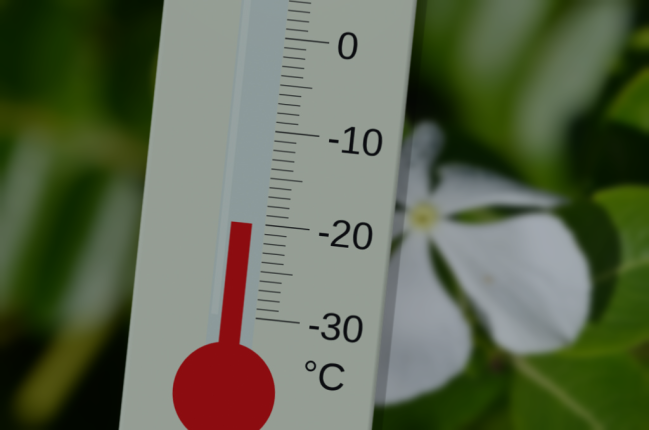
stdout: -20°C
